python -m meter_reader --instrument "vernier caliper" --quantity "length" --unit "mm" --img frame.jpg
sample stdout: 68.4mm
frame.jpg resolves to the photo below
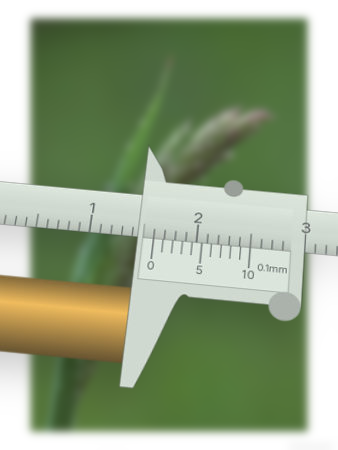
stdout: 16.0mm
